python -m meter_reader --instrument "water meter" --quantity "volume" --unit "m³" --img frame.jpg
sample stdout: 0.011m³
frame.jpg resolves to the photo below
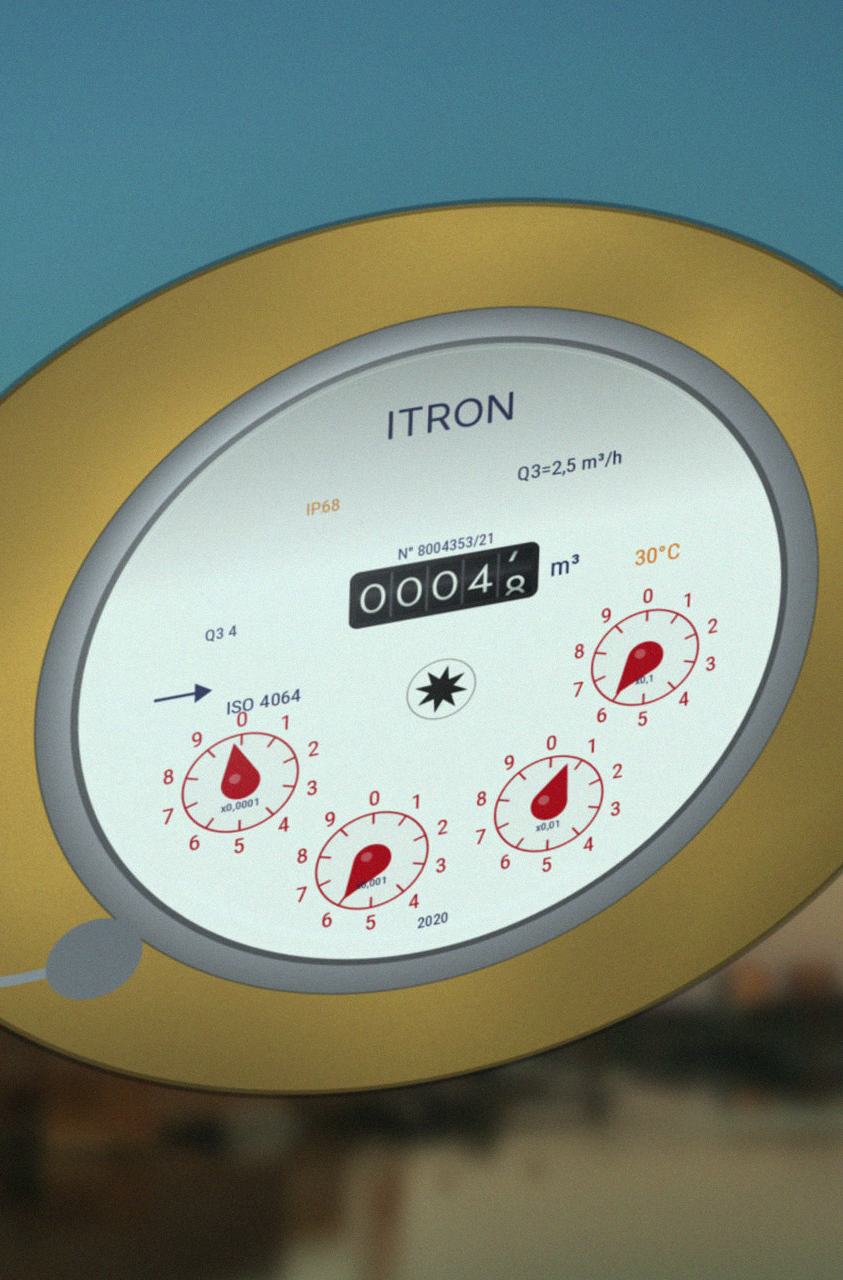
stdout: 47.6059m³
